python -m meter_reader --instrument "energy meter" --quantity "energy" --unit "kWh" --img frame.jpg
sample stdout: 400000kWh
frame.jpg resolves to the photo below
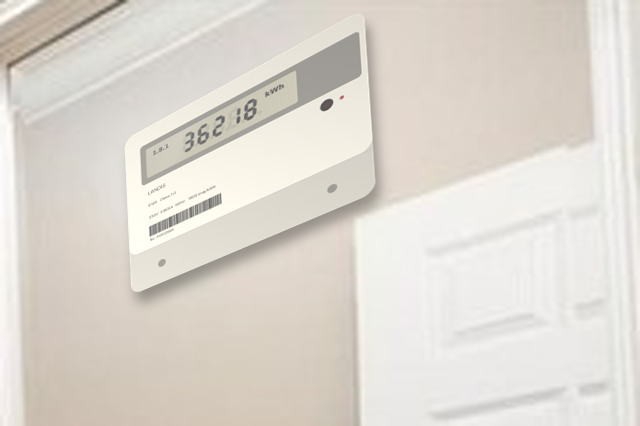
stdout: 36218kWh
